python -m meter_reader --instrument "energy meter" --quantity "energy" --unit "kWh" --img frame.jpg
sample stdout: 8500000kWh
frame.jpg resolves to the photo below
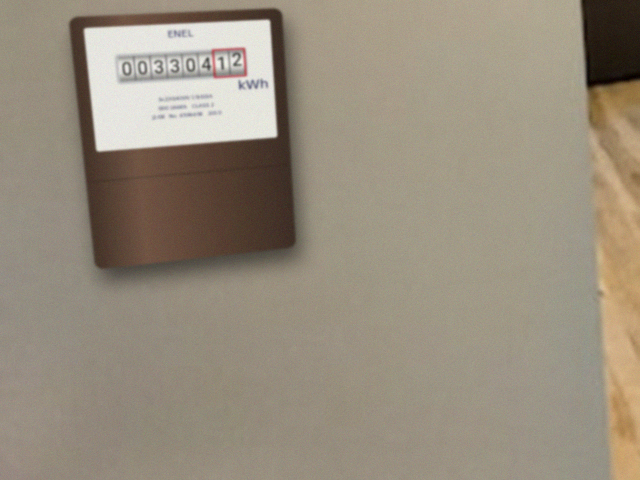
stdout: 3304.12kWh
